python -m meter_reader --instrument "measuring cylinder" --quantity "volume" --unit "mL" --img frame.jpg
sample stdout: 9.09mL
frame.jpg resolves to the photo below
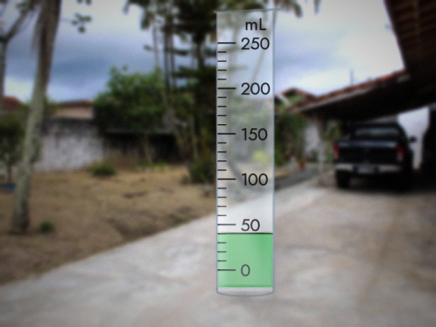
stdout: 40mL
